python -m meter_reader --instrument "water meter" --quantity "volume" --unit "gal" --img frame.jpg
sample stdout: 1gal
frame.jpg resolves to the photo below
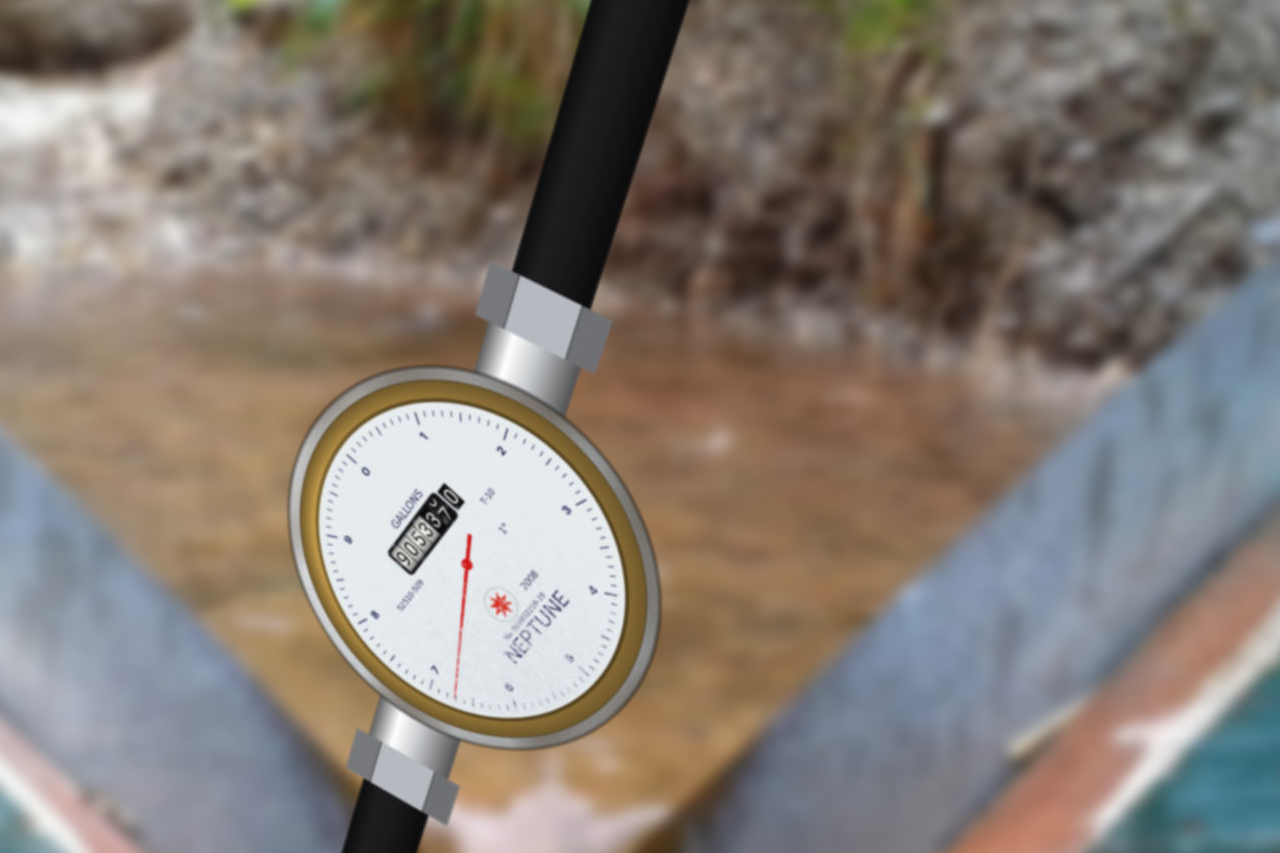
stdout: 9053366.7gal
